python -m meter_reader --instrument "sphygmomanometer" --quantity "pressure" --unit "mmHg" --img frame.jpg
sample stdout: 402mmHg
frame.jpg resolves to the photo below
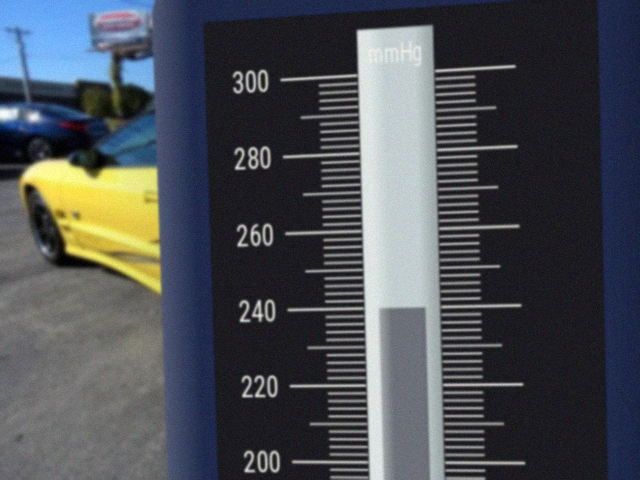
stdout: 240mmHg
